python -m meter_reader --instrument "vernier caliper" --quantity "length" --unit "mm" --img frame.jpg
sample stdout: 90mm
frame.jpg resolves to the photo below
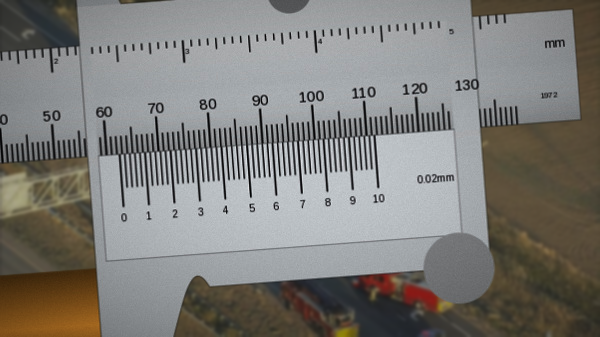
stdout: 62.5mm
